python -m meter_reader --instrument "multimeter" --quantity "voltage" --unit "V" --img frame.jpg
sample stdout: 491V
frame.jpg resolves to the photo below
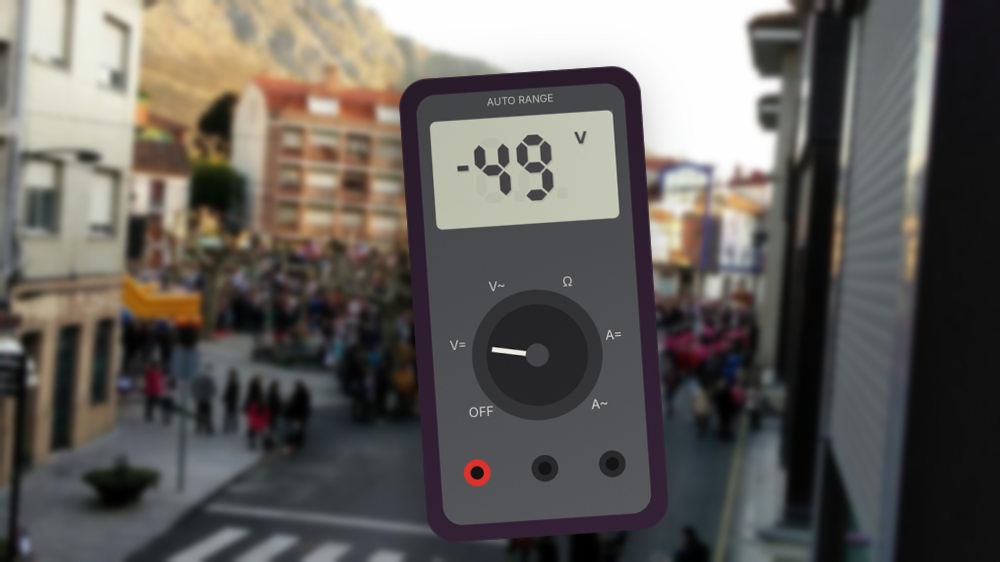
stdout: -49V
